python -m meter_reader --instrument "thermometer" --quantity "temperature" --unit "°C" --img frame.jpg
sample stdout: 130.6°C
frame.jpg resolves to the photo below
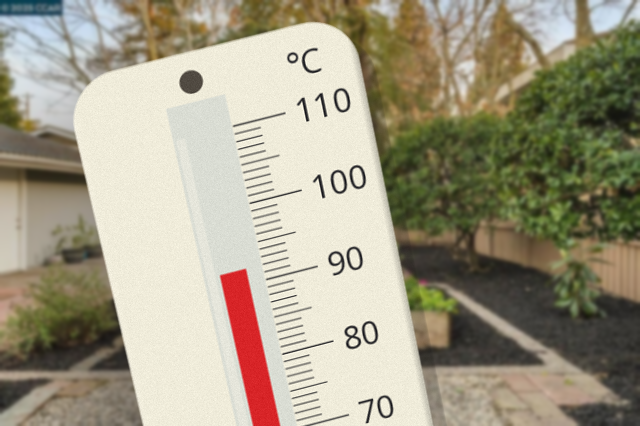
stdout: 92°C
